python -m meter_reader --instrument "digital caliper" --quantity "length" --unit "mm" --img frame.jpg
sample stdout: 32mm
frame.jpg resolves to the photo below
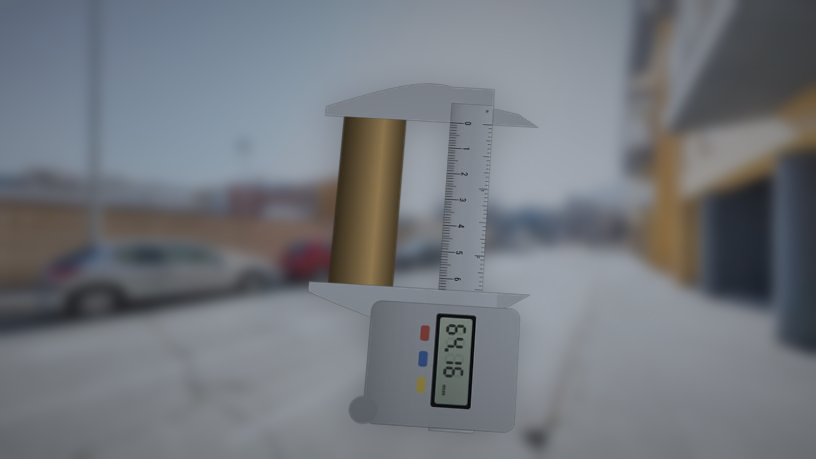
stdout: 64.16mm
